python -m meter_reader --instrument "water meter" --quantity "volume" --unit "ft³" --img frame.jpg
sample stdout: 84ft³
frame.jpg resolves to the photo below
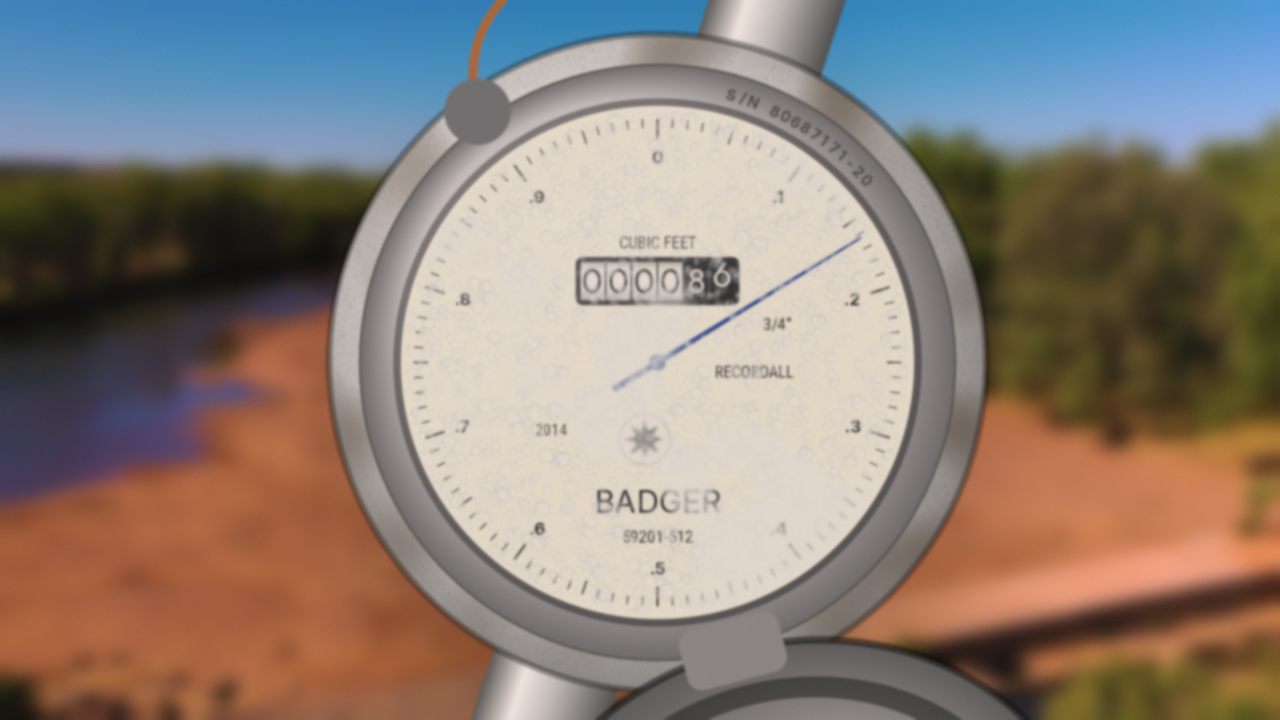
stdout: 86.16ft³
